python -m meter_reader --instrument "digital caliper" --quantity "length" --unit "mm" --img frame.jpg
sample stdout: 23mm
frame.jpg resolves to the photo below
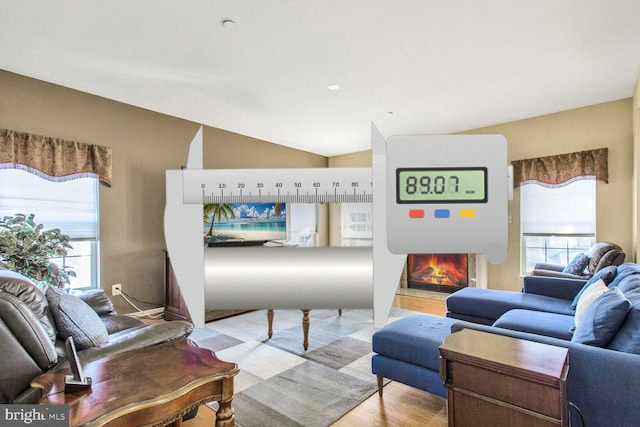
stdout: 89.07mm
